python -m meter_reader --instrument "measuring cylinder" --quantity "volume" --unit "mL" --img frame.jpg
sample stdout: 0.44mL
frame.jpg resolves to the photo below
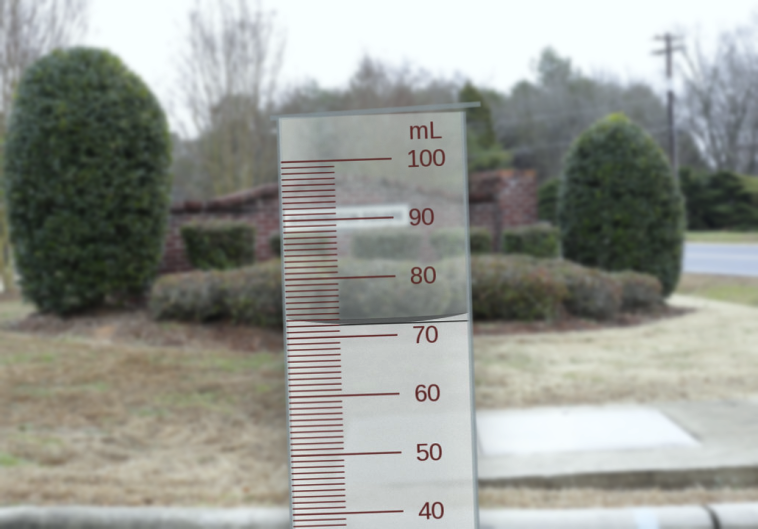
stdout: 72mL
